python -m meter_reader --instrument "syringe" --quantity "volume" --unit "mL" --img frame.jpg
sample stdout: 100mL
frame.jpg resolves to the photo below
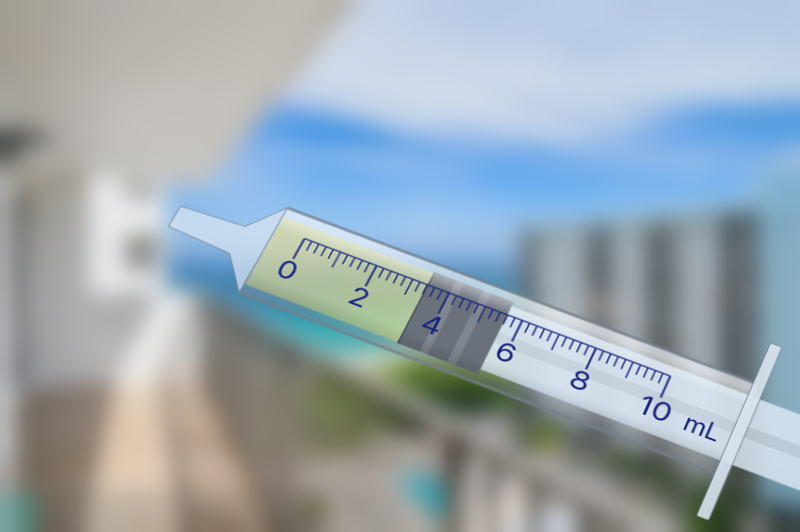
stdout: 3.4mL
